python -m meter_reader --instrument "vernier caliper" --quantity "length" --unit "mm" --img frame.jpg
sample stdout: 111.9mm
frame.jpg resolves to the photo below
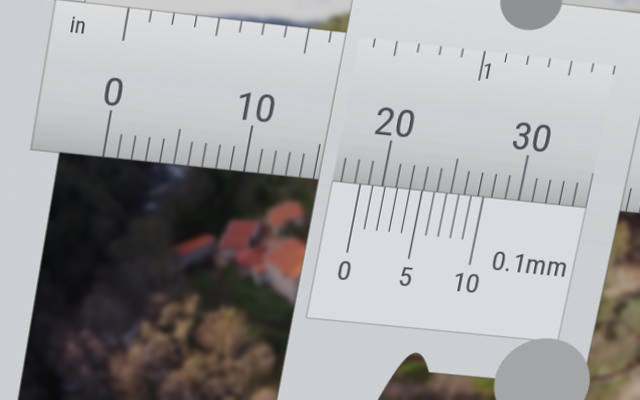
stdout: 18.4mm
